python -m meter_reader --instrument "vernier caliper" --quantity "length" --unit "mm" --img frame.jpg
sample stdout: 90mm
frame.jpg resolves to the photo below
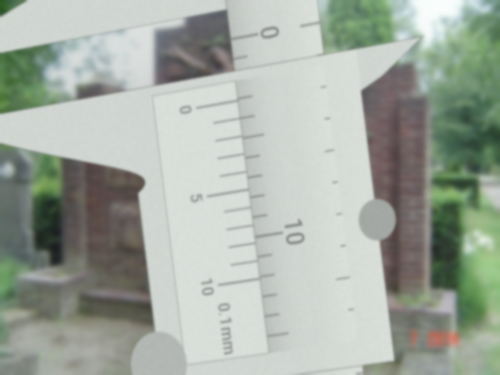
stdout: 3.1mm
